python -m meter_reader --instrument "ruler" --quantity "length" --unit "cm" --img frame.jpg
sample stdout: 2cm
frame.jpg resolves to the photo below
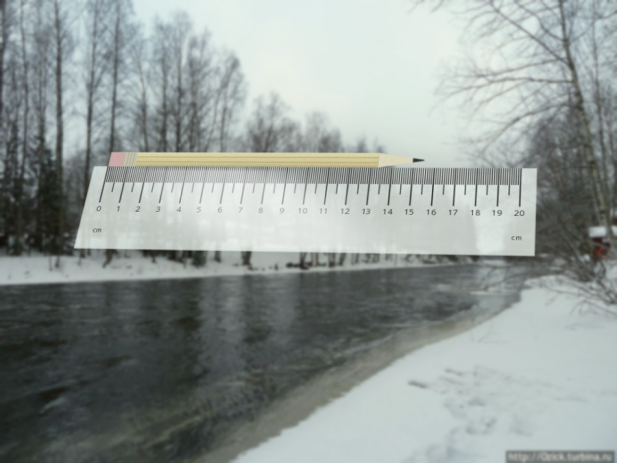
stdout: 15.5cm
